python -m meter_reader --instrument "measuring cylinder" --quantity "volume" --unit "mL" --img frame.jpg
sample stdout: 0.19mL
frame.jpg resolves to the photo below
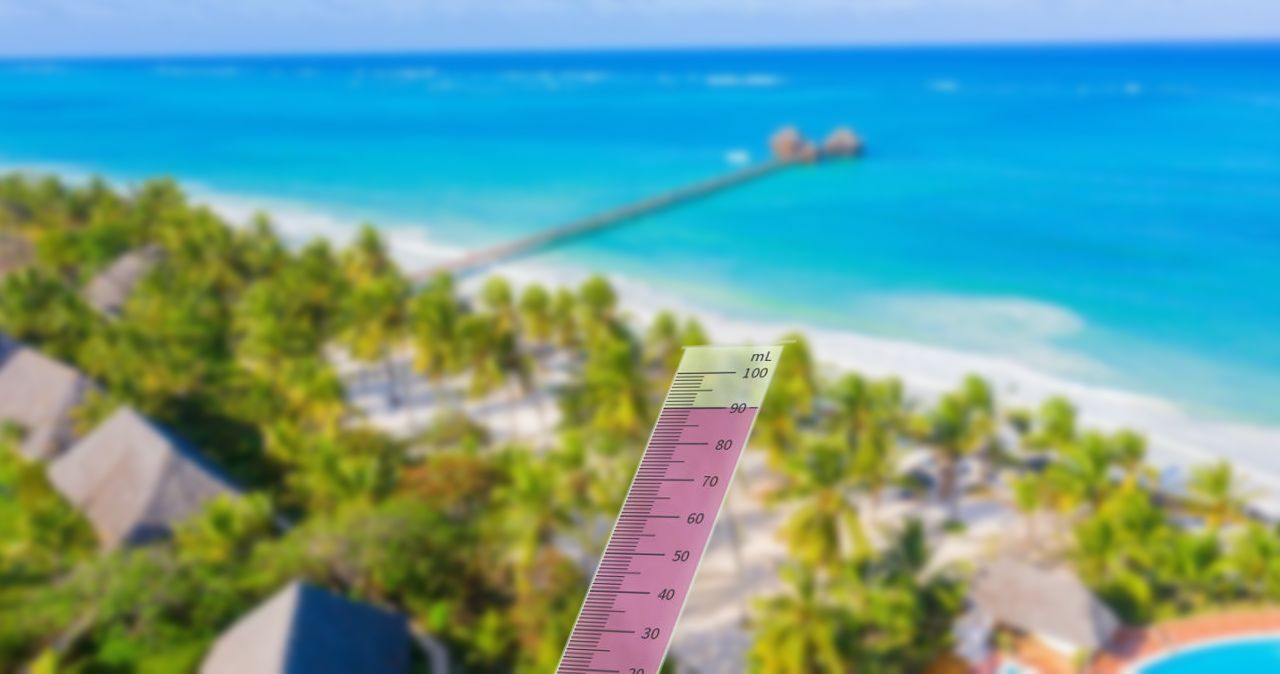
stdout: 90mL
